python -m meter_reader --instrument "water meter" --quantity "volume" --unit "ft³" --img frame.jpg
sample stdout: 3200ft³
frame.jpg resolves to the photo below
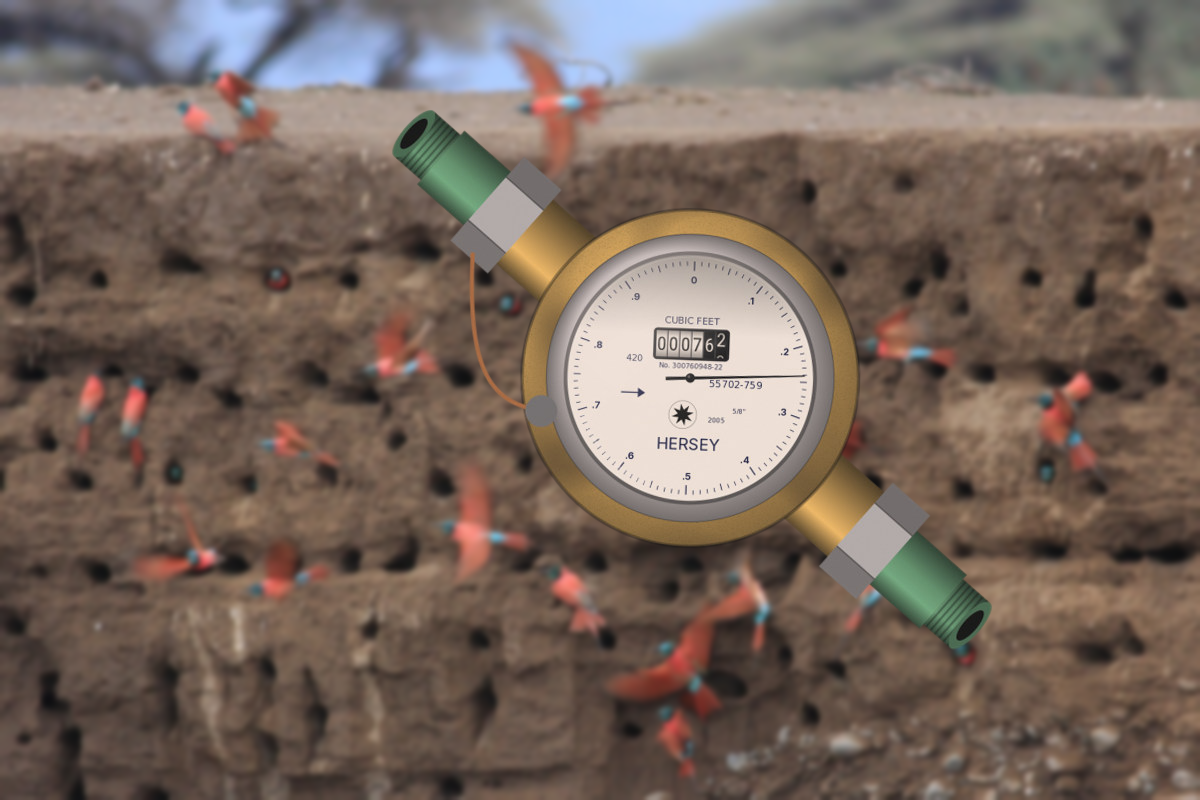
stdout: 762.24ft³
